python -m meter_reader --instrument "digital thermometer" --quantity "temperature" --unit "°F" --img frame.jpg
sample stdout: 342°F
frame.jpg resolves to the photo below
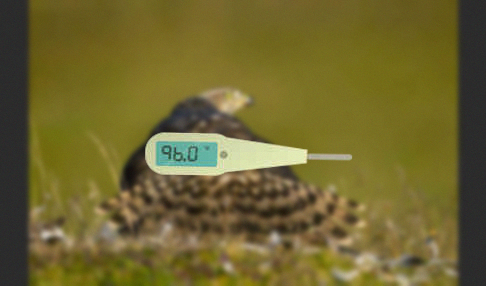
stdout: 96.0°F
